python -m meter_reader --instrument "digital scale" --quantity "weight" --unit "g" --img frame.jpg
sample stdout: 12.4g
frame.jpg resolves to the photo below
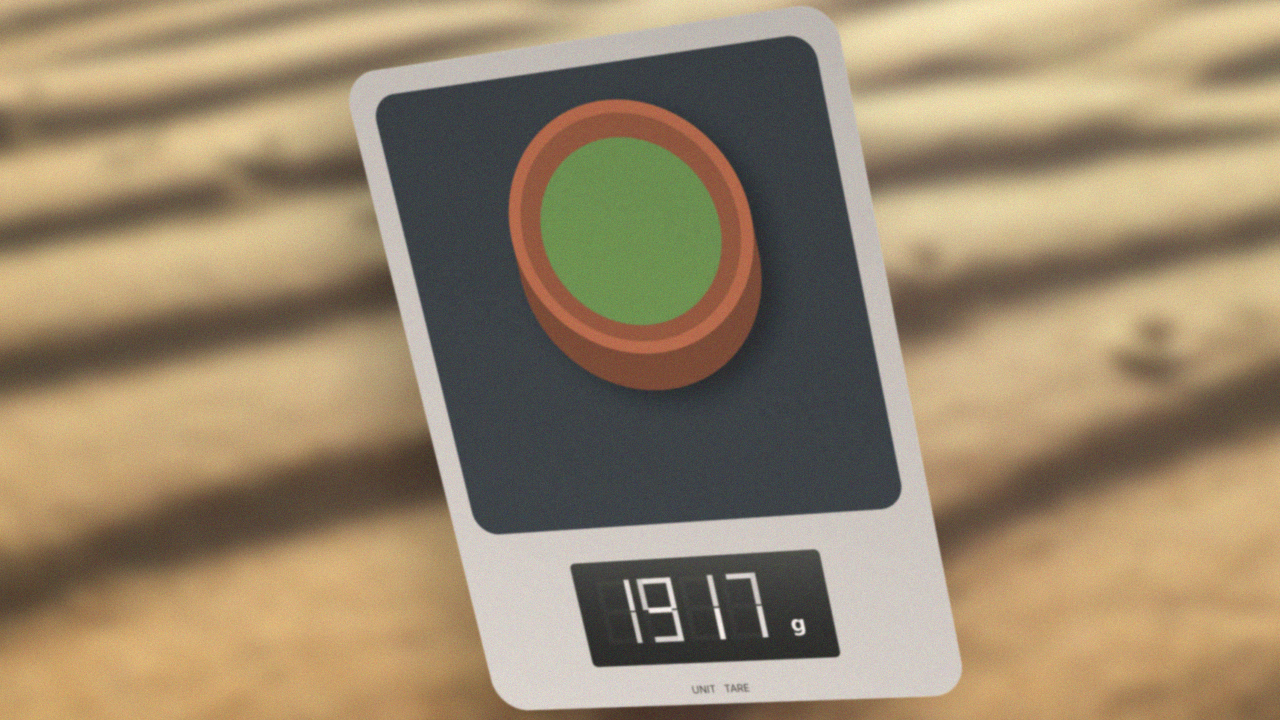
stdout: 1917g
